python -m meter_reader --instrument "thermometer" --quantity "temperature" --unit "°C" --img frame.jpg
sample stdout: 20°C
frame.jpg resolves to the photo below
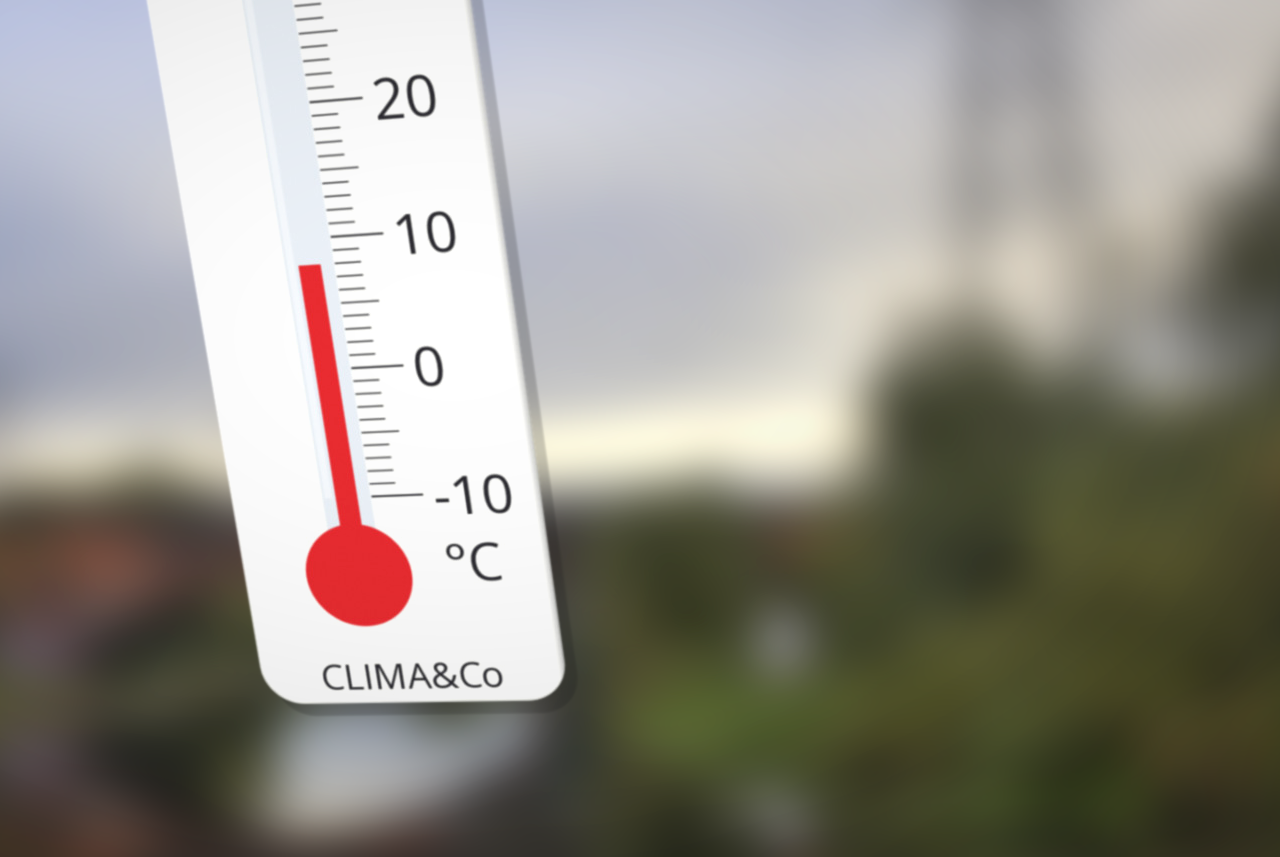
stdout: 8°C
